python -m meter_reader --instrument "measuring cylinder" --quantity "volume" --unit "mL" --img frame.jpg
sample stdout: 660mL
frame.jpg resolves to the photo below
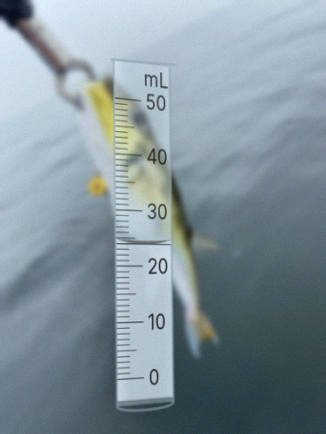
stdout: 24mL
